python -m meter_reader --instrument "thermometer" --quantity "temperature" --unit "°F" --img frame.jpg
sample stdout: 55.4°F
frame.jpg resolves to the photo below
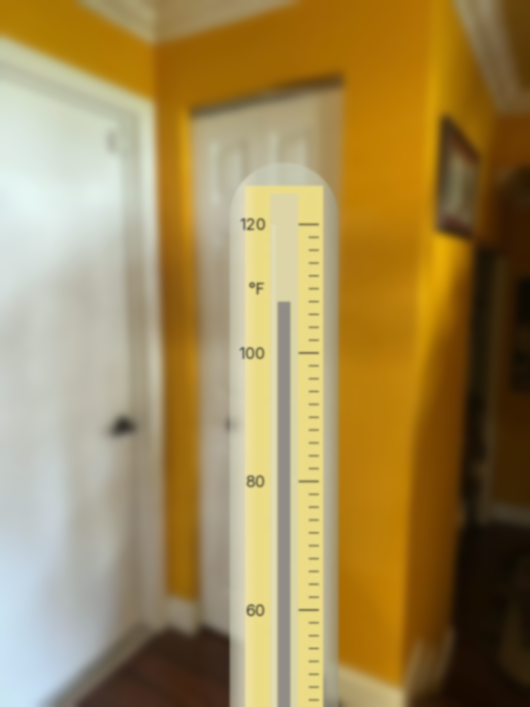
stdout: 108°F
